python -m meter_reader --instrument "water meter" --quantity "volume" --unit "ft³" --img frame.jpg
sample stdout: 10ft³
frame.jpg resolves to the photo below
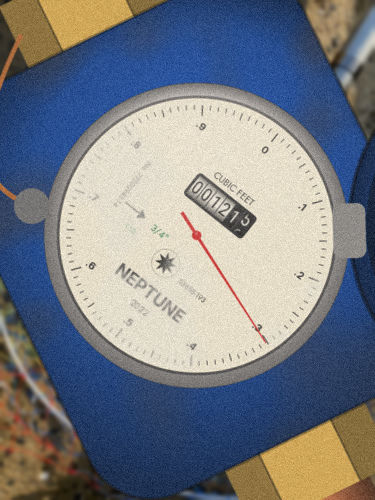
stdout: 1215.30ft³
